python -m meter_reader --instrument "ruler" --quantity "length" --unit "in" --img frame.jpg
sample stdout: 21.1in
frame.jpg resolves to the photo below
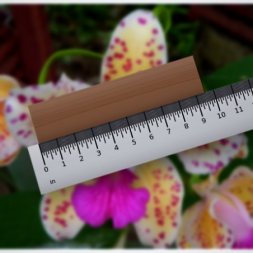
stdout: 9.5in
